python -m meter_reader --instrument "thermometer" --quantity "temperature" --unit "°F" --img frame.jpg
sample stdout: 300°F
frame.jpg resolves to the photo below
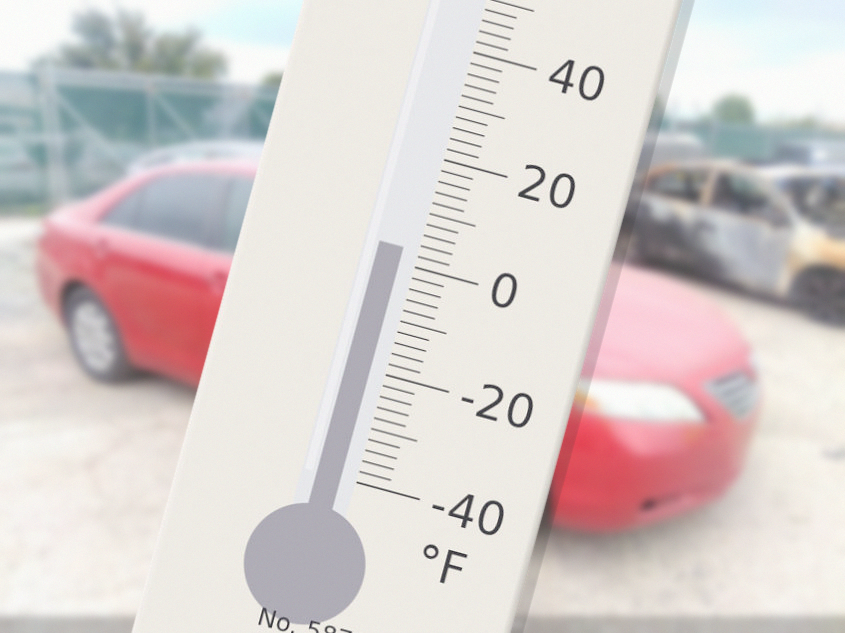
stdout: 3°F
